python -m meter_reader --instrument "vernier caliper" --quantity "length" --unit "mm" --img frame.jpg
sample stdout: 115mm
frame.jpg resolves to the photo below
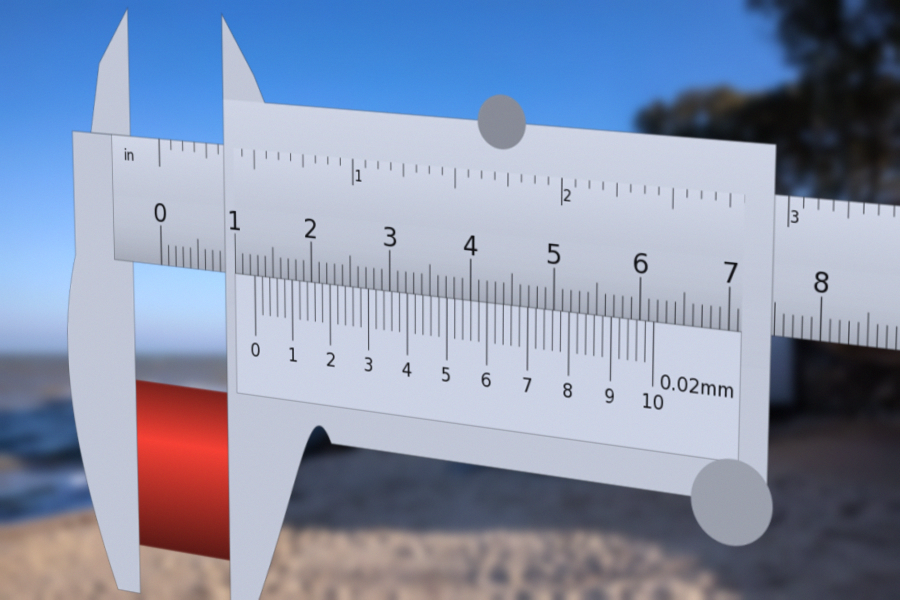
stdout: 12.6mm
